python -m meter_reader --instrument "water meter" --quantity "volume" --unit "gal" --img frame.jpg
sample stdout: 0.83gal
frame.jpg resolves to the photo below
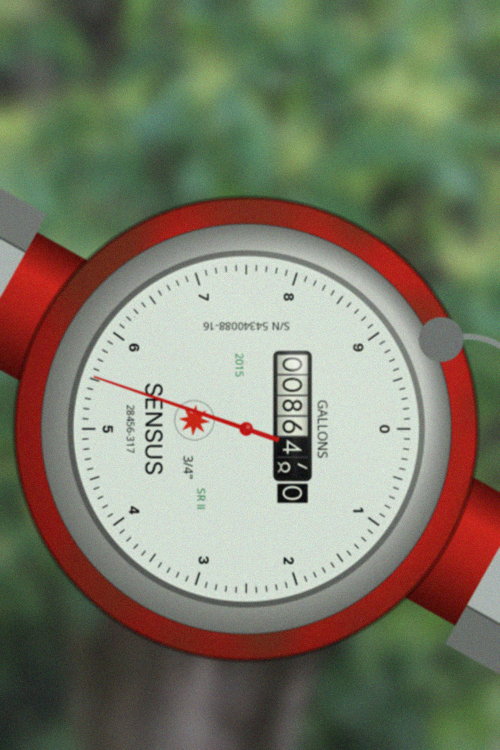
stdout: 86475.5gal
